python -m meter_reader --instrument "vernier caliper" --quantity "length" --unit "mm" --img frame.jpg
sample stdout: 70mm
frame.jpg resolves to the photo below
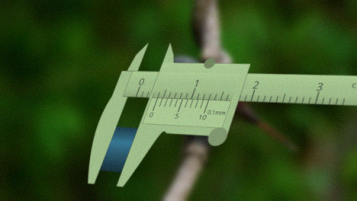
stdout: 4.0mm
